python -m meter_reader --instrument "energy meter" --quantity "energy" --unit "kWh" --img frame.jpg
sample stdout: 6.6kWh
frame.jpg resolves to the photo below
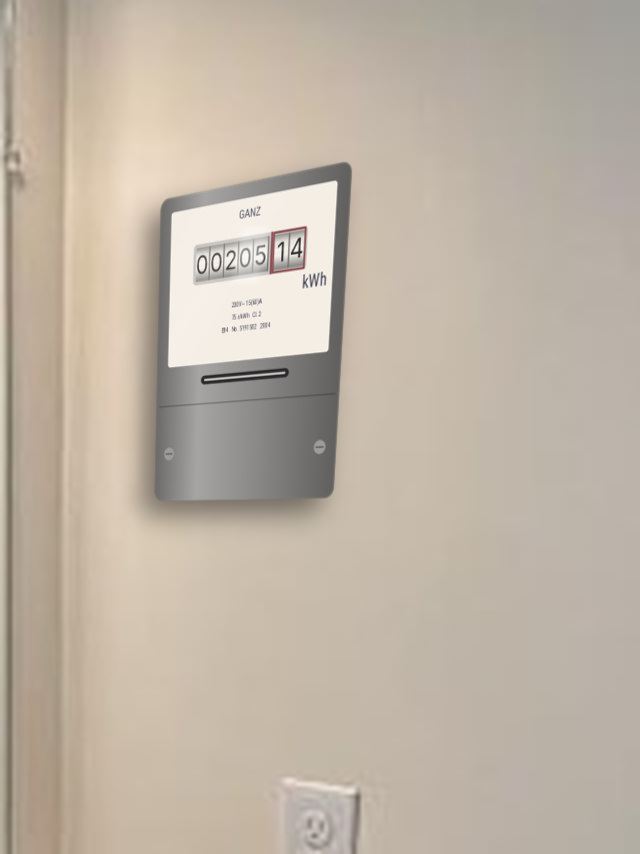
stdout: 205.14kWh
